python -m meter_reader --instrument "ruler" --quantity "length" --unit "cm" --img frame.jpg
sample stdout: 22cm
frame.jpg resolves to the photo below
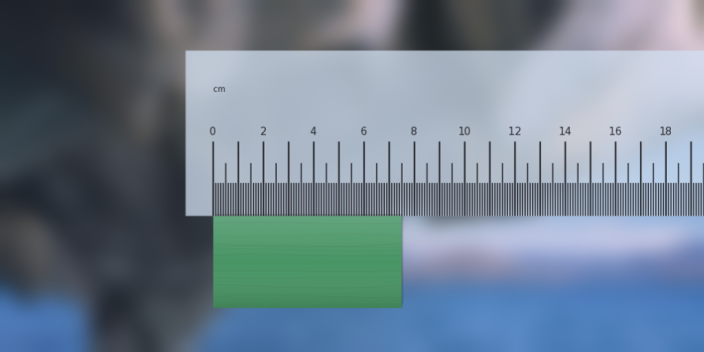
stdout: 7.5cm
